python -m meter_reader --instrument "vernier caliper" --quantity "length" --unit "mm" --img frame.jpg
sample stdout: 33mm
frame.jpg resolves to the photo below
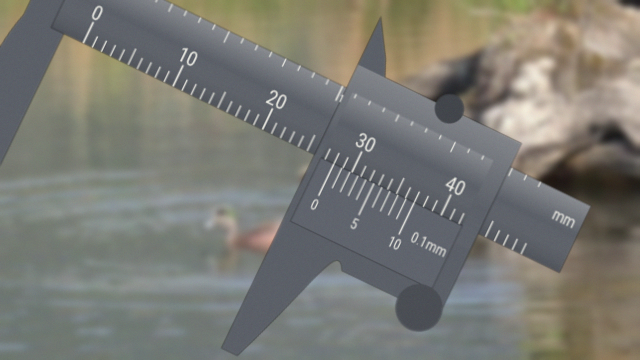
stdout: 28.0mm
